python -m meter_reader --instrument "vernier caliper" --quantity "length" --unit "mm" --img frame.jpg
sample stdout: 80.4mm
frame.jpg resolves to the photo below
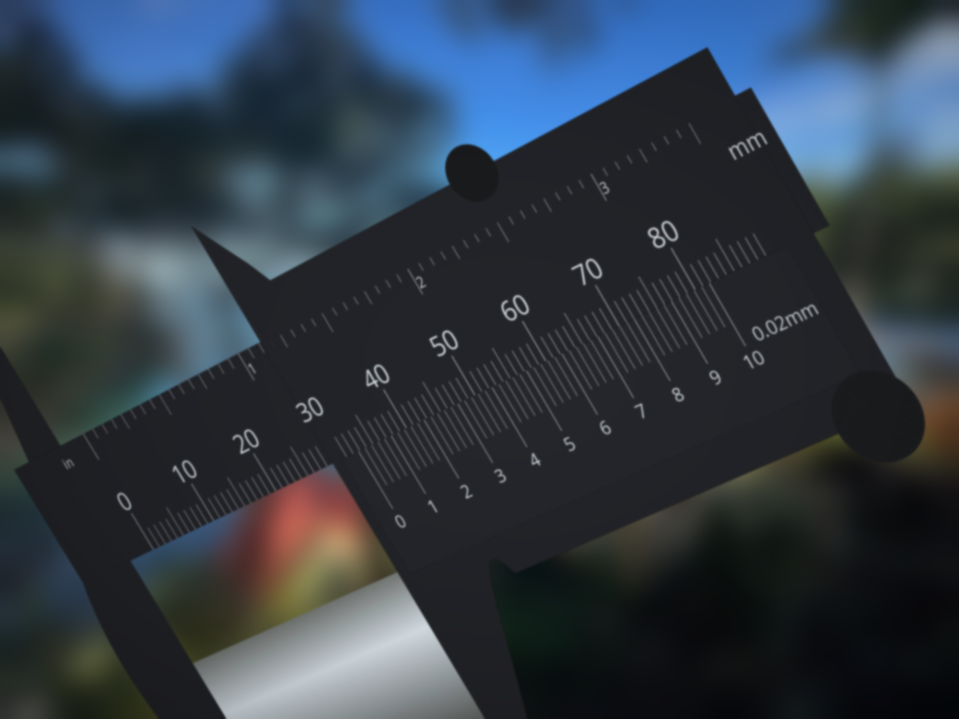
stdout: 32.8mm
